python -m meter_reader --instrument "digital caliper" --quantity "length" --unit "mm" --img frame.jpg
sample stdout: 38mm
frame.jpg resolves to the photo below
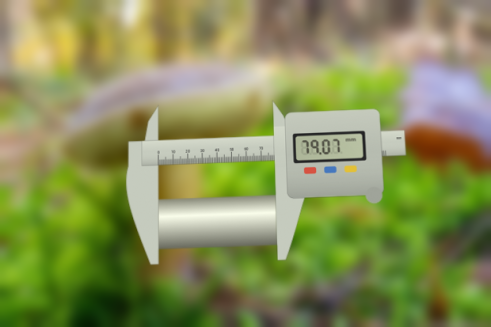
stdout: 79.07mm
